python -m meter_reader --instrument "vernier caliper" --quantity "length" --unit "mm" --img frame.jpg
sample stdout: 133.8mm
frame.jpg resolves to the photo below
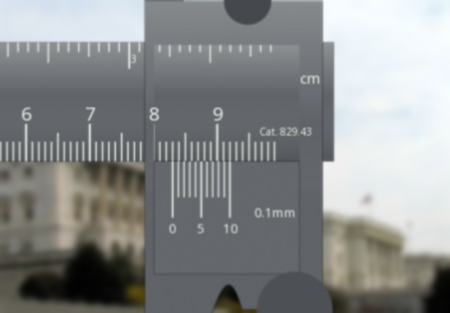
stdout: 83.0mm
